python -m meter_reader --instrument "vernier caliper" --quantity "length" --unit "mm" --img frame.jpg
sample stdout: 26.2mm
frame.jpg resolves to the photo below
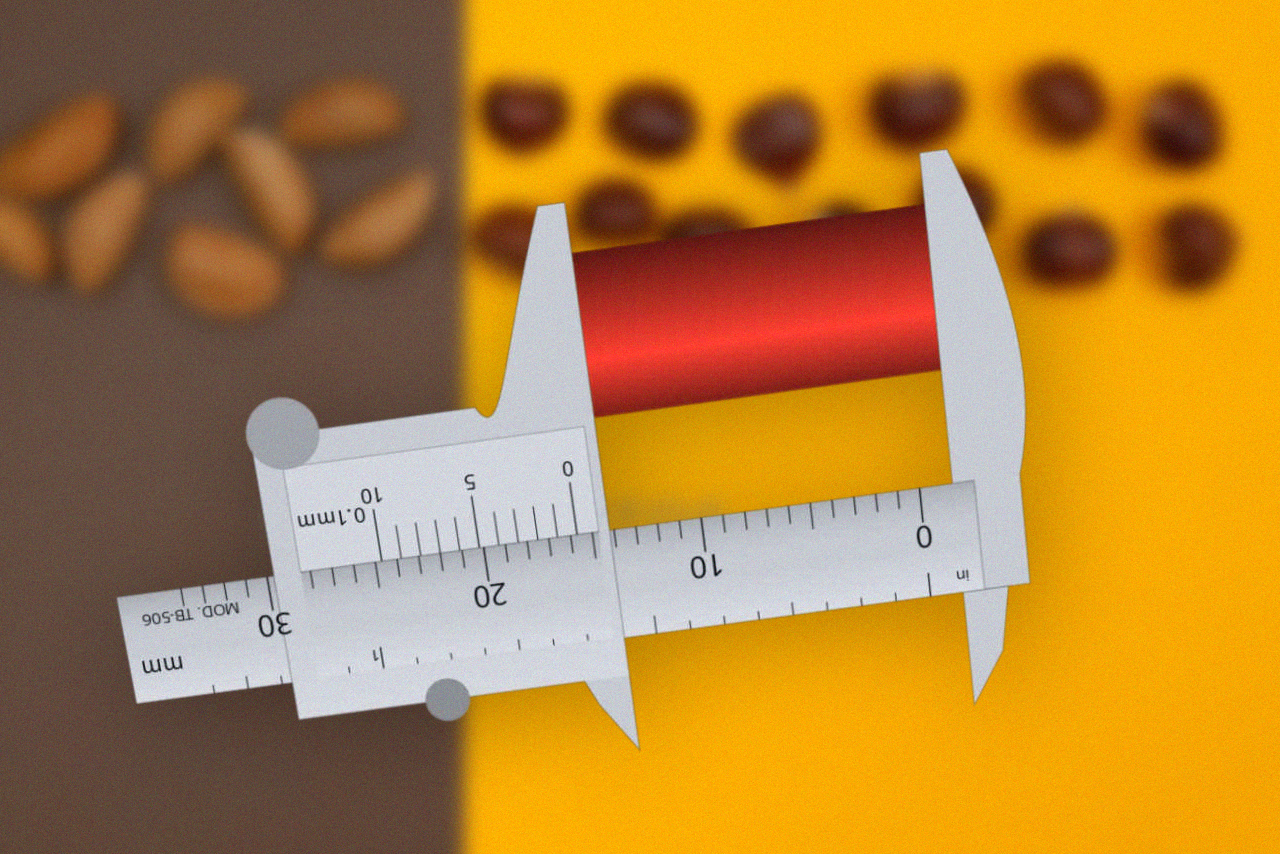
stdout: 15.7mm
